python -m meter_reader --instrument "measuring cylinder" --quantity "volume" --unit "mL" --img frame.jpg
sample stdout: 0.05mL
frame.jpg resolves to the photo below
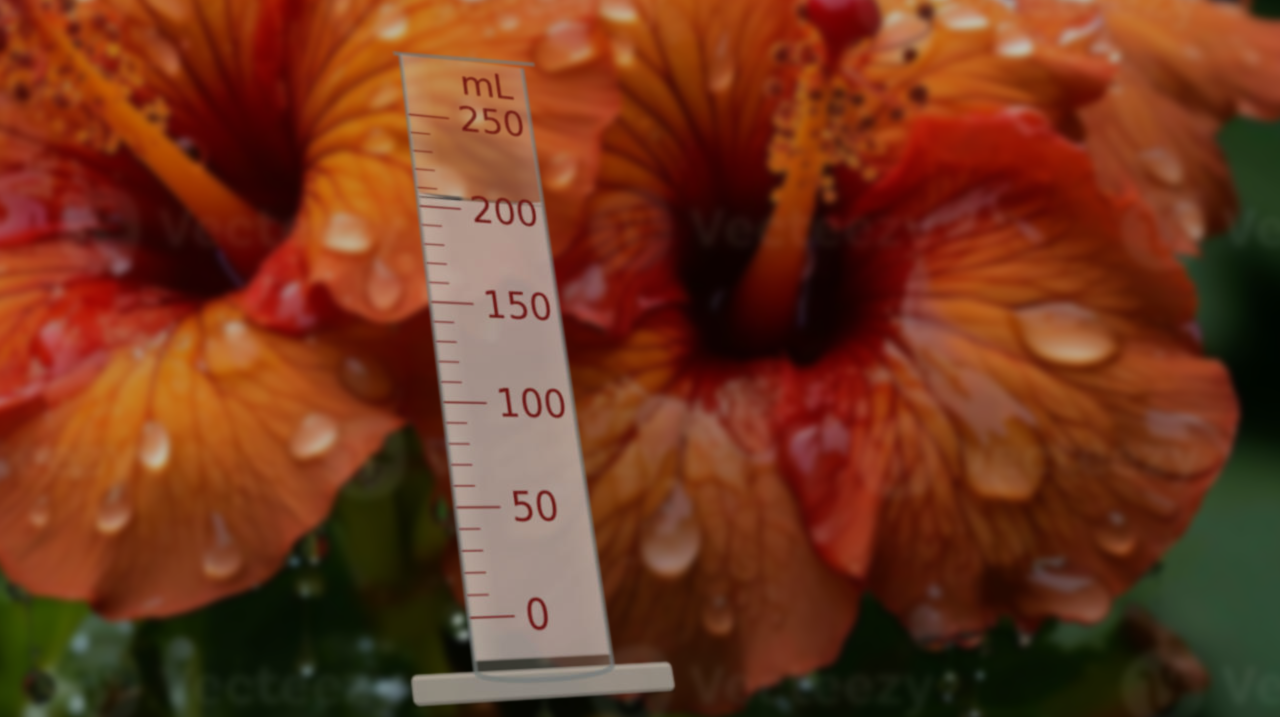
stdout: 205mL
